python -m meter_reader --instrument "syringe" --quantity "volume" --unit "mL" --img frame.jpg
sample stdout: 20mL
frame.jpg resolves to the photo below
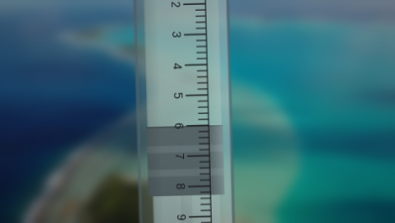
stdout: 6mL
